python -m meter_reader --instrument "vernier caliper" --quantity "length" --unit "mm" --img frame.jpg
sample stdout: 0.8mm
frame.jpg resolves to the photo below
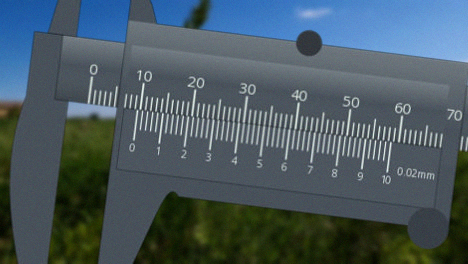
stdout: 9.5mm
